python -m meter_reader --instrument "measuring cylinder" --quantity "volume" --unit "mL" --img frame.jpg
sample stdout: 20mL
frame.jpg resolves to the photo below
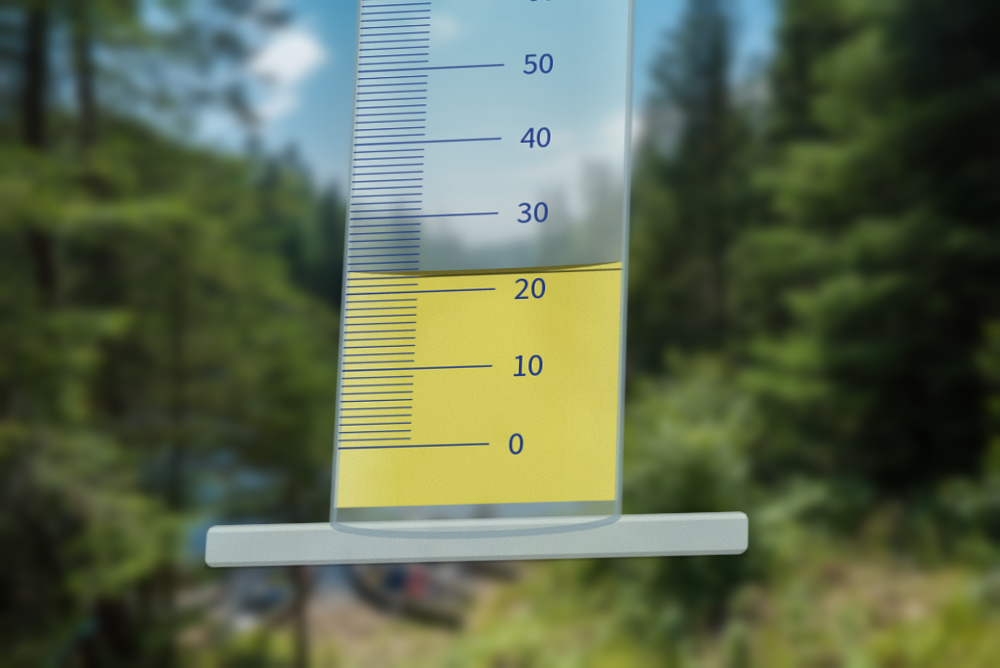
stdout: 22mL
